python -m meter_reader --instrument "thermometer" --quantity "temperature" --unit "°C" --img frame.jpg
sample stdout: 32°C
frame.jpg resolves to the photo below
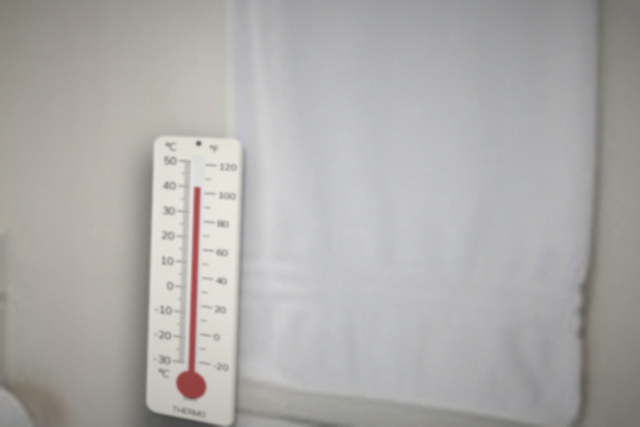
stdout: 40°C
